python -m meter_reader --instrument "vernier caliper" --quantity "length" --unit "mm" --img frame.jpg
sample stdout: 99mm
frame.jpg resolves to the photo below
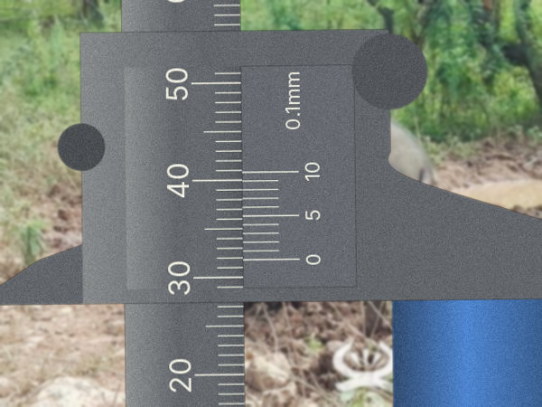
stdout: 31.8mm
